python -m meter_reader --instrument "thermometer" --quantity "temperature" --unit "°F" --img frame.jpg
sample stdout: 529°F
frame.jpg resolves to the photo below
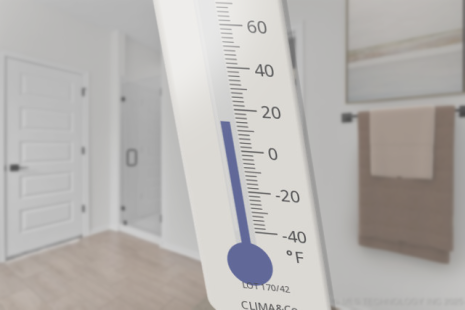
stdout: 14°F
